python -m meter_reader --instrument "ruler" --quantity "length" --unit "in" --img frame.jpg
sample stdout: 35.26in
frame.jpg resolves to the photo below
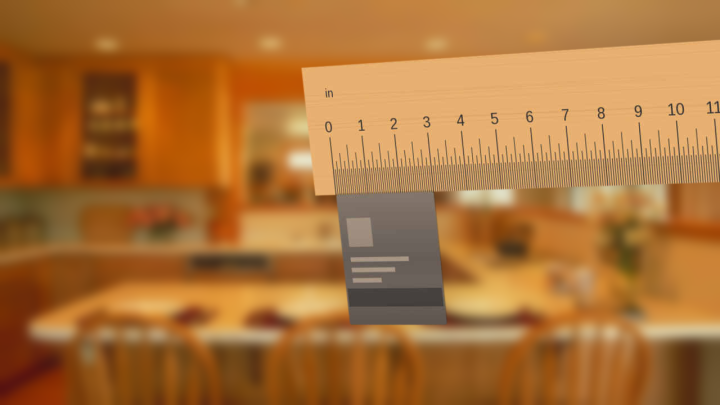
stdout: 3in
